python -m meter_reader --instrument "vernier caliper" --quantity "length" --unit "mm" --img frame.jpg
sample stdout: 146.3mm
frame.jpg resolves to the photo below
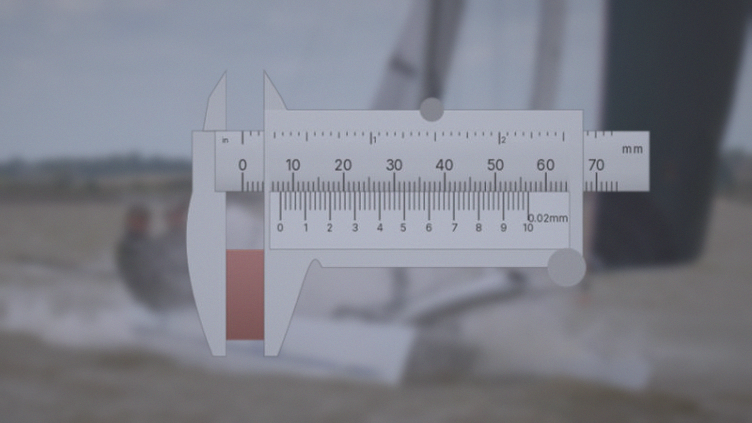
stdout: 7.5mm
